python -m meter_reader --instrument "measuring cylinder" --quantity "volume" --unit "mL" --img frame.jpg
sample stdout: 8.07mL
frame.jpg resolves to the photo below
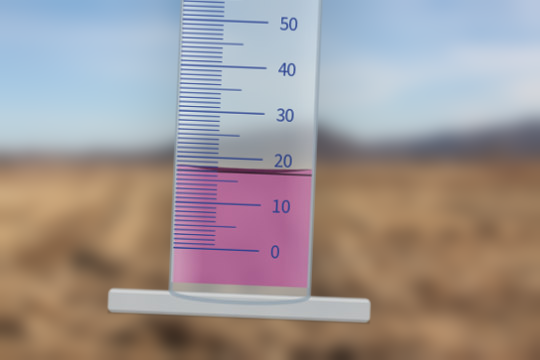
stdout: 17mL
